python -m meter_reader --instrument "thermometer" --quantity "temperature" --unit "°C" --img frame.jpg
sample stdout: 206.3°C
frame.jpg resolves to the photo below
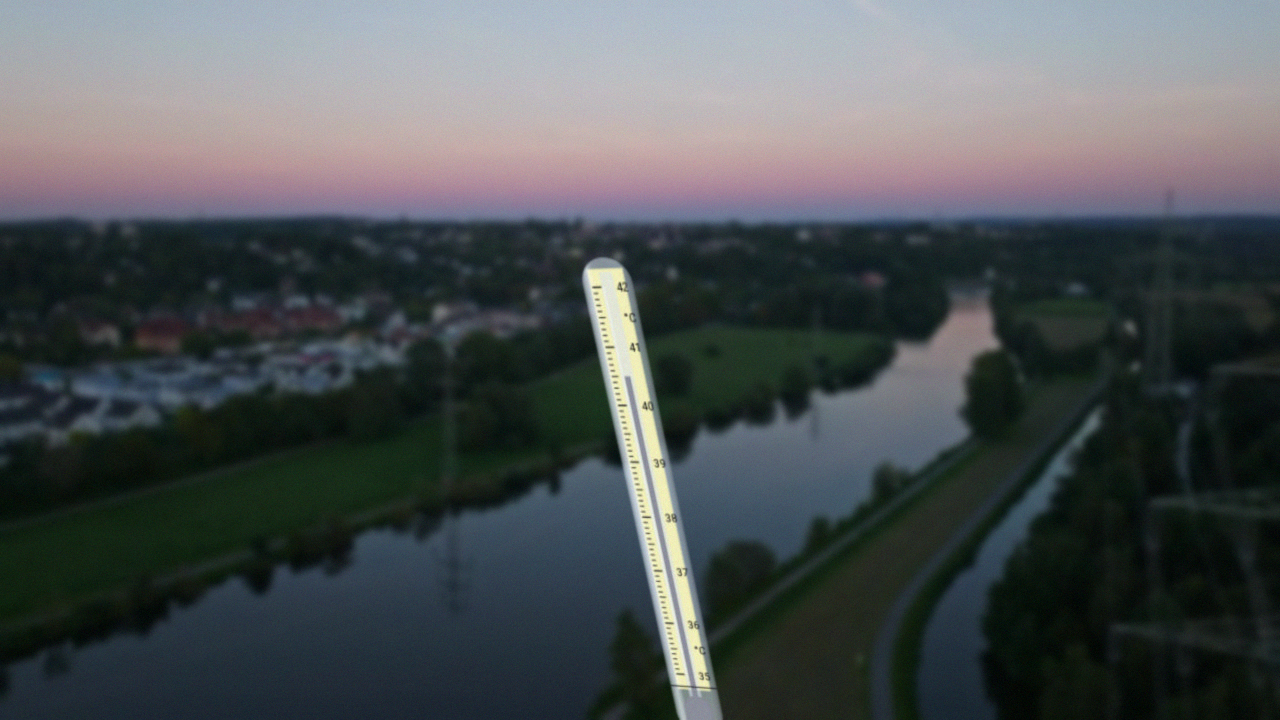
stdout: 40.5°C
